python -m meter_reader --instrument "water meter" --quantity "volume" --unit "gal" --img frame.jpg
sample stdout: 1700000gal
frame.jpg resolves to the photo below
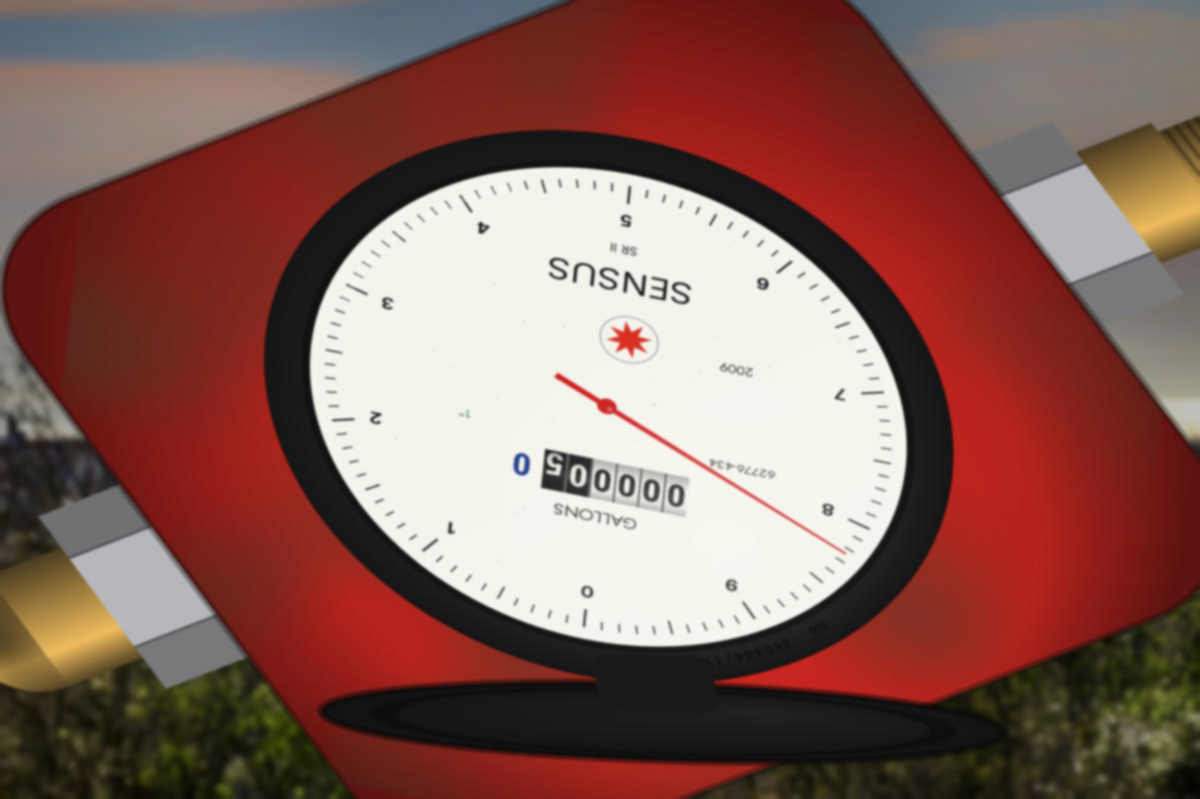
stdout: 48.2gal
